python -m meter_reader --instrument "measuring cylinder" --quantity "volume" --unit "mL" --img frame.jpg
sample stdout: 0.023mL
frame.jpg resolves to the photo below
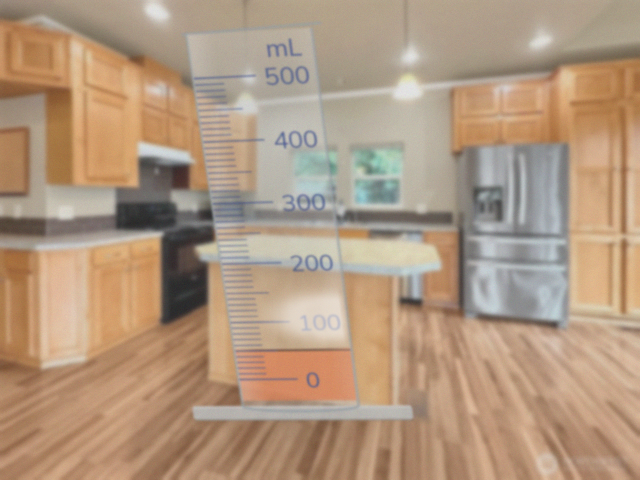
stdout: 50mL
